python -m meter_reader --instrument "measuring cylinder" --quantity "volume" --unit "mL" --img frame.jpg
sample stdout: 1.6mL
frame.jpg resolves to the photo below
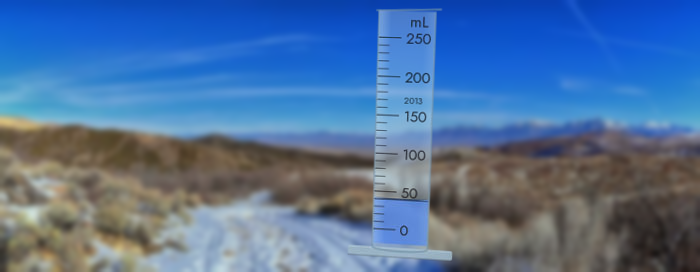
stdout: 40mL
